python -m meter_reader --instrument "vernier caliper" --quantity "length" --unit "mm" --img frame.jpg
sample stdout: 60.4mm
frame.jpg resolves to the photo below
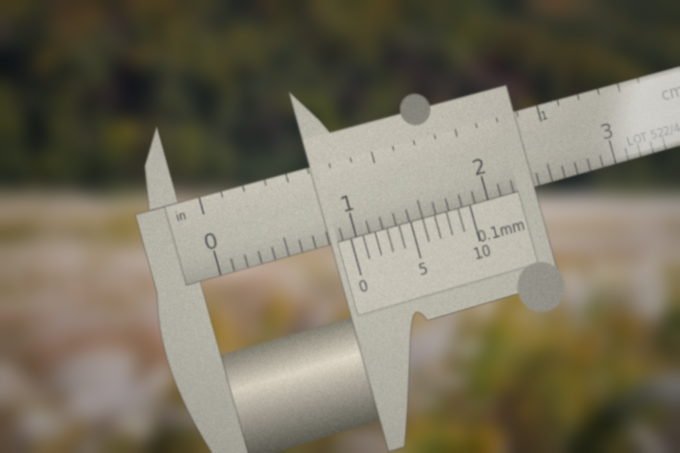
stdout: 9.6mm
